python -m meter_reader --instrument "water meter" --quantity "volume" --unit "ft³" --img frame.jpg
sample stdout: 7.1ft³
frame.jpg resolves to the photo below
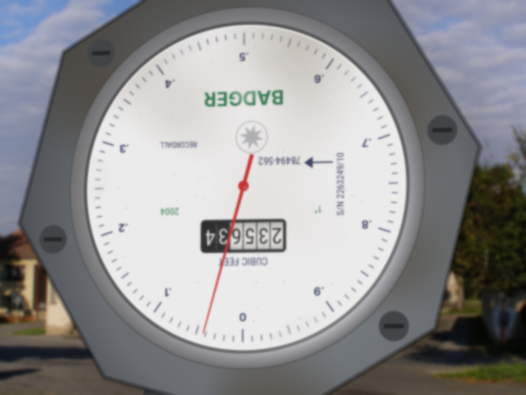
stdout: 235634.04ft³
